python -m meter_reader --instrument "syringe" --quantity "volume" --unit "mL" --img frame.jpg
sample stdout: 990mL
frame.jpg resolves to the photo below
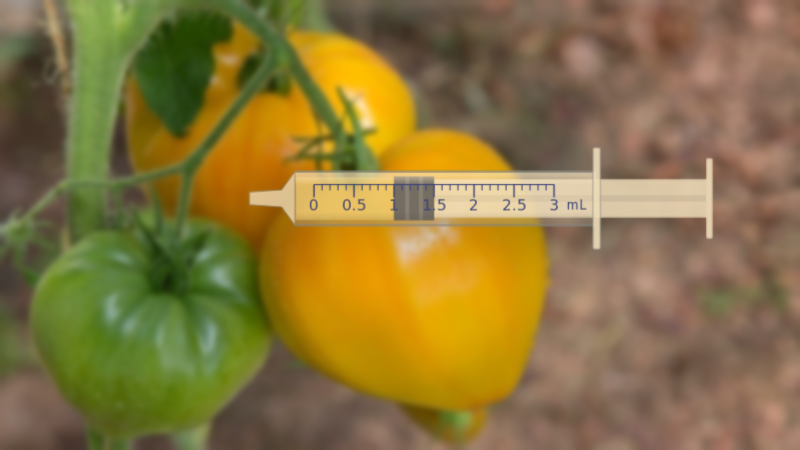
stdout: 1mL
